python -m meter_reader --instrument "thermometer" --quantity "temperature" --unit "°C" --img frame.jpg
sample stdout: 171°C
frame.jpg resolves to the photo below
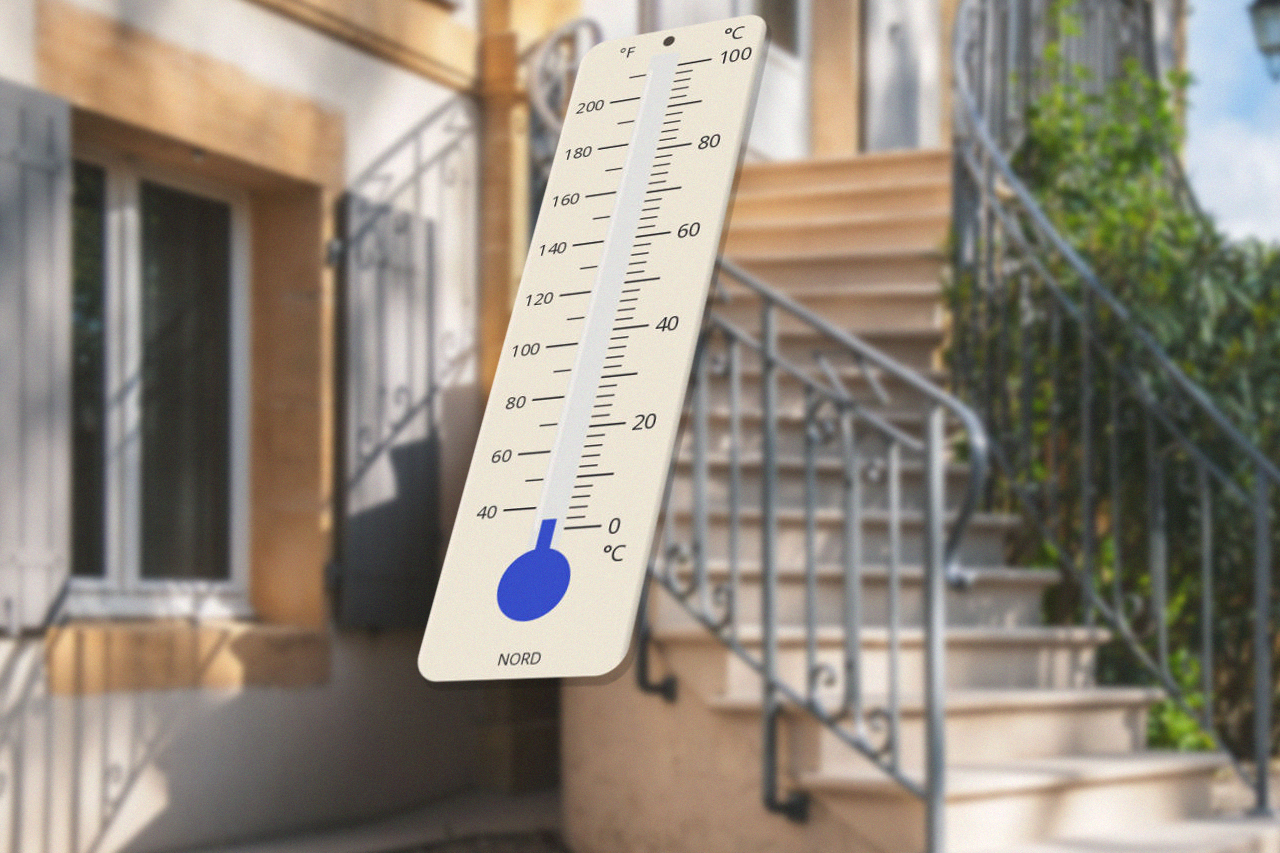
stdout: 2°C
